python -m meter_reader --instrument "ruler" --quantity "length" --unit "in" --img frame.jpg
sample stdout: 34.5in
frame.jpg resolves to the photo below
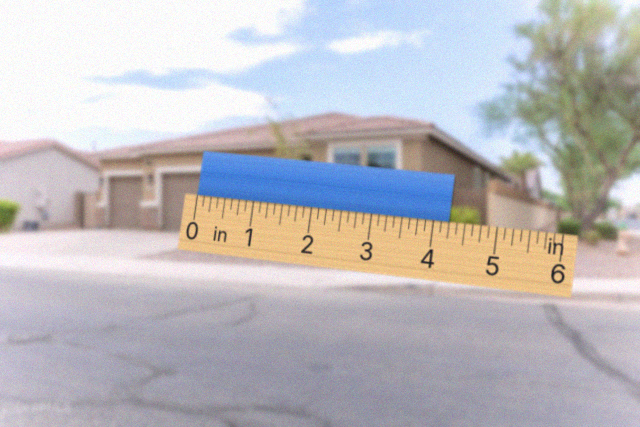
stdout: 4.25in
